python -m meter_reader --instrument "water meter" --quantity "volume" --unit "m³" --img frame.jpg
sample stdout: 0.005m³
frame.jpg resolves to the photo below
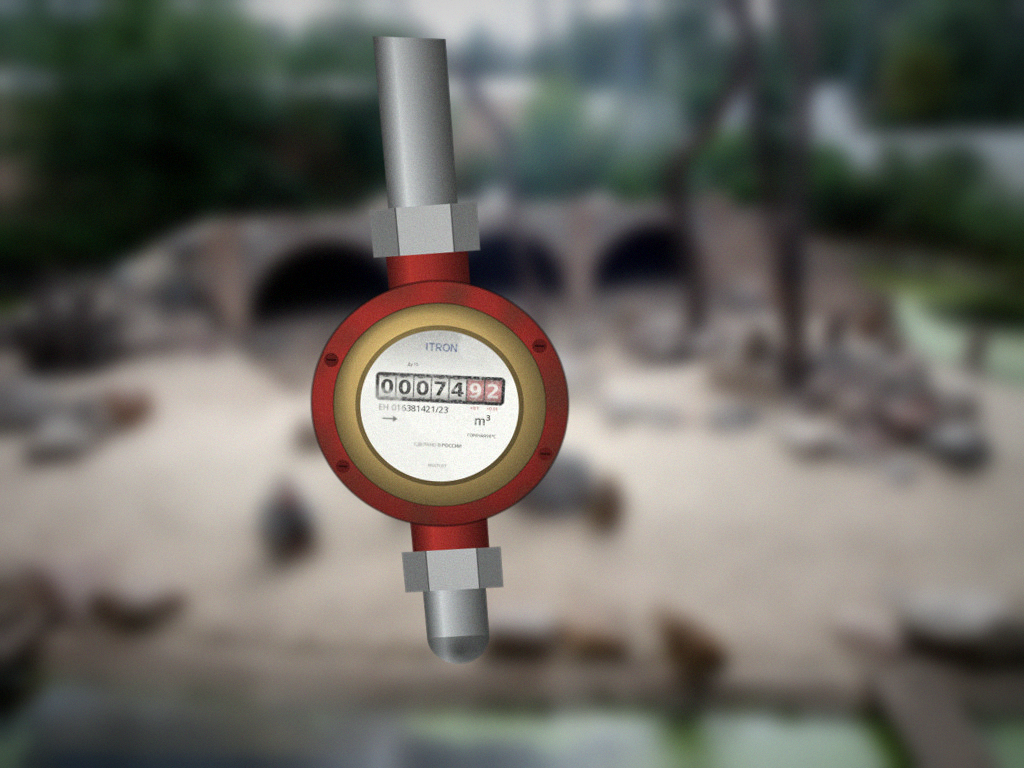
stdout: 74.92m³
